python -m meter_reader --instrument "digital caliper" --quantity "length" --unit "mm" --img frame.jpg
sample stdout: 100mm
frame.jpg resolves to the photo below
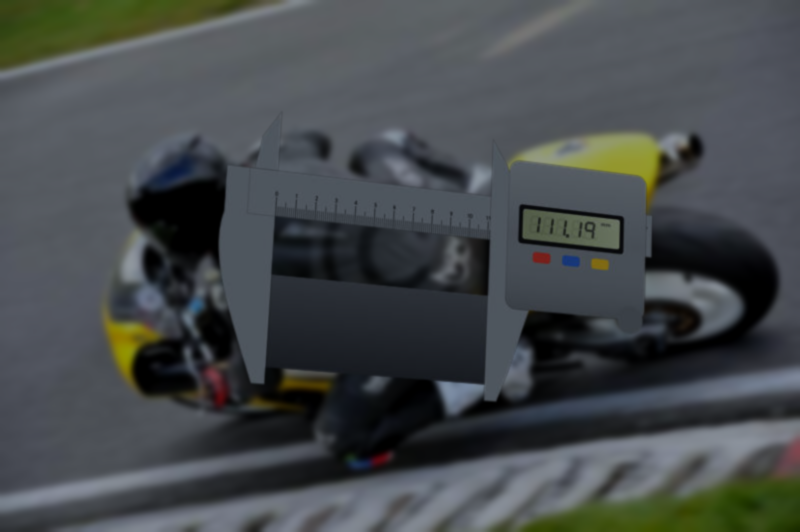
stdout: 111.19mm
